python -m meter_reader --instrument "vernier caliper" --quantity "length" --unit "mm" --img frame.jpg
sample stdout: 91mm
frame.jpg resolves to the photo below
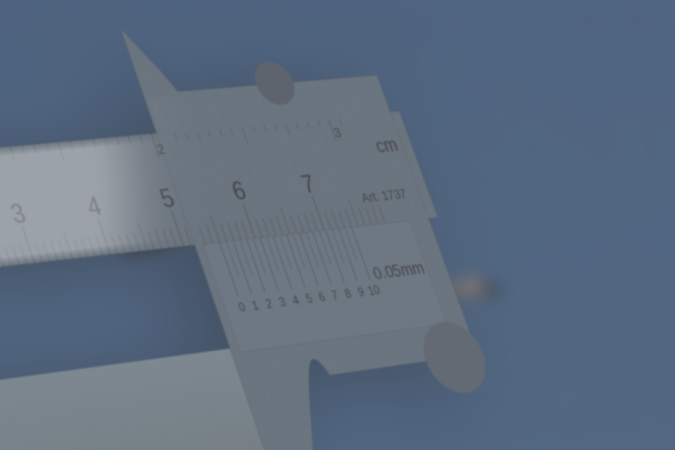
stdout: 55.0mm
